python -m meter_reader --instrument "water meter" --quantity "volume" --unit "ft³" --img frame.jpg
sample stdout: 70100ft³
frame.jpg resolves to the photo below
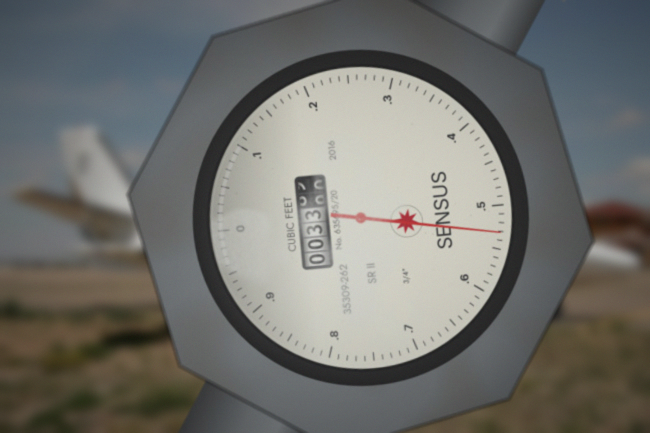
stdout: 3389.53ft³
